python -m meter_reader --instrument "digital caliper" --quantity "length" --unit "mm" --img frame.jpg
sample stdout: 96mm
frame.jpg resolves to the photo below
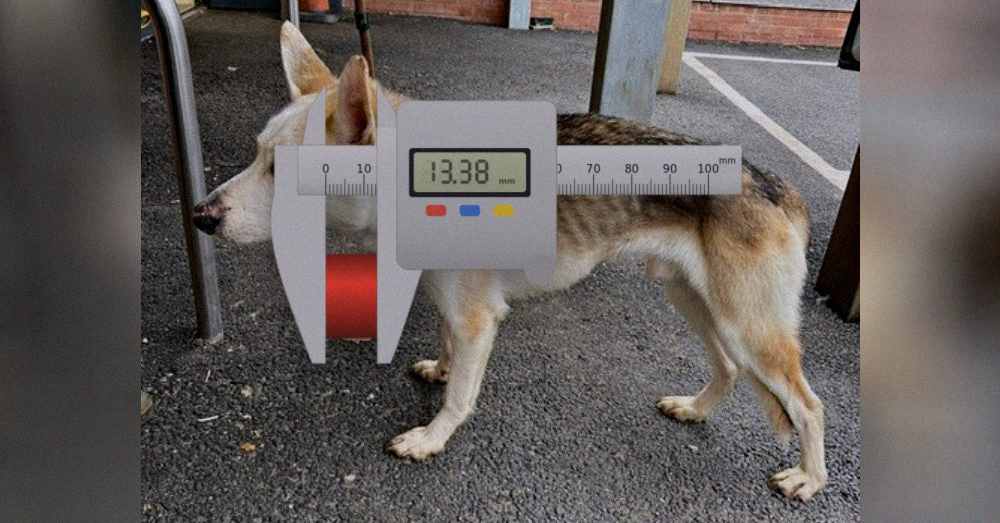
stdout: 13.38mm
